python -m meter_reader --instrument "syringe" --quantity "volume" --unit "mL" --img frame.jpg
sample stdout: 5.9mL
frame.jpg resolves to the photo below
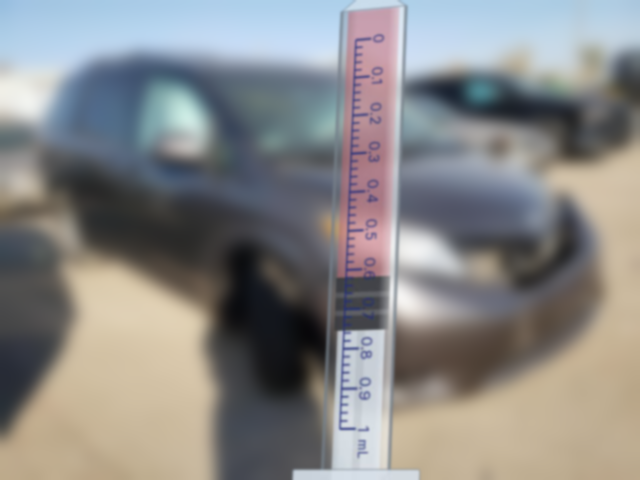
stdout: 0.62mL
